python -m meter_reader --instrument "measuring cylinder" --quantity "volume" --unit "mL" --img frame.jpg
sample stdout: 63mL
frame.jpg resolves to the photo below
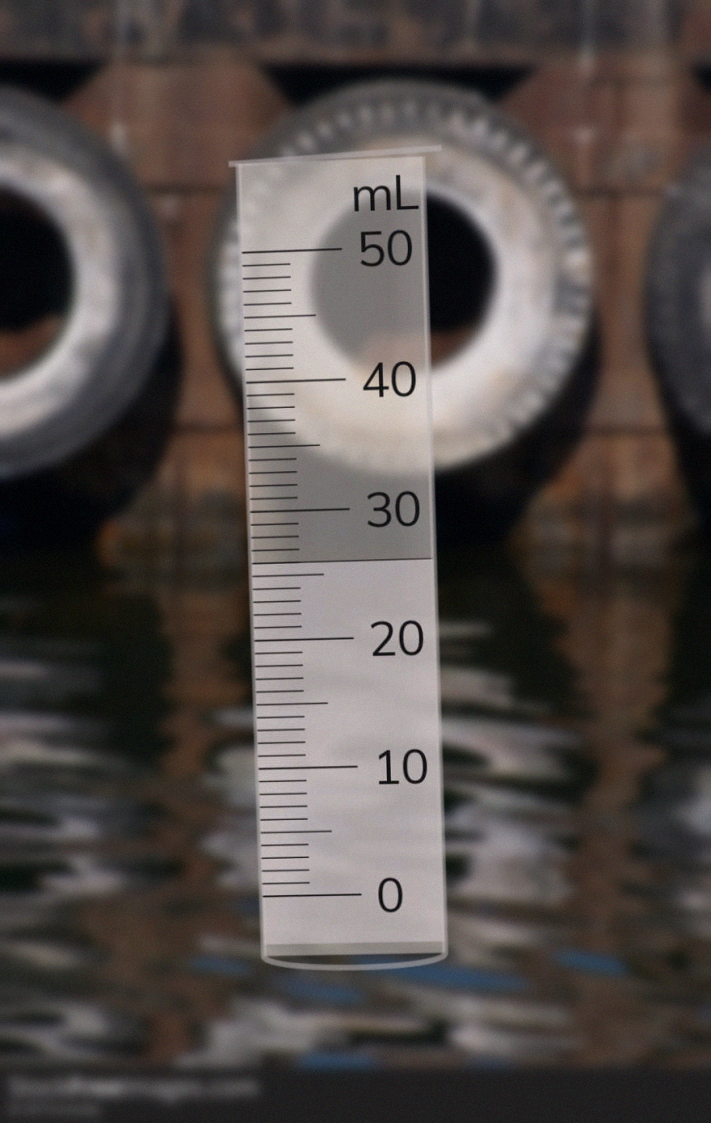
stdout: 26mL
